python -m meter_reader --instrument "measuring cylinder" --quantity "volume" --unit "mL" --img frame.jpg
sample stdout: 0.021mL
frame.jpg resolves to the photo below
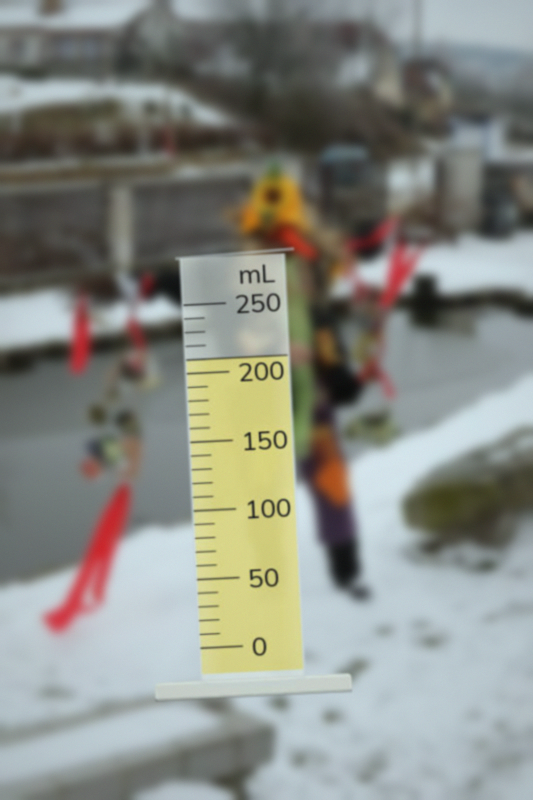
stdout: 210mL
